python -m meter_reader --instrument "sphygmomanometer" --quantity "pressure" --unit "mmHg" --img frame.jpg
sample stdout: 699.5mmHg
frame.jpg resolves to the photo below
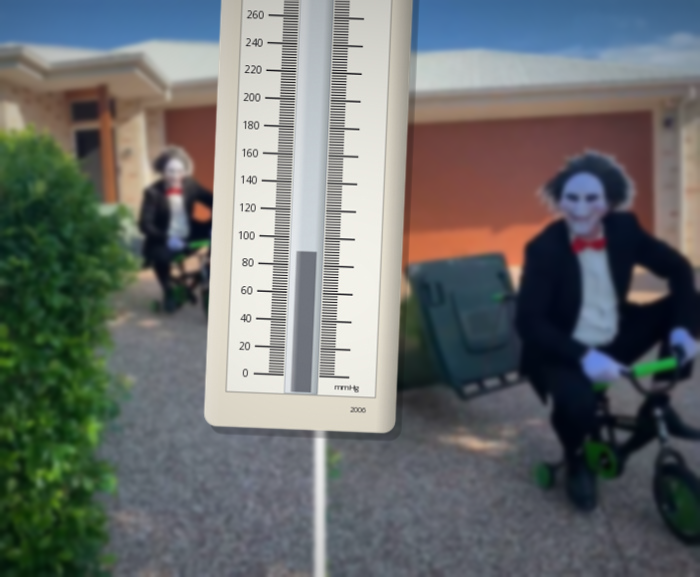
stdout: 90mmHg
